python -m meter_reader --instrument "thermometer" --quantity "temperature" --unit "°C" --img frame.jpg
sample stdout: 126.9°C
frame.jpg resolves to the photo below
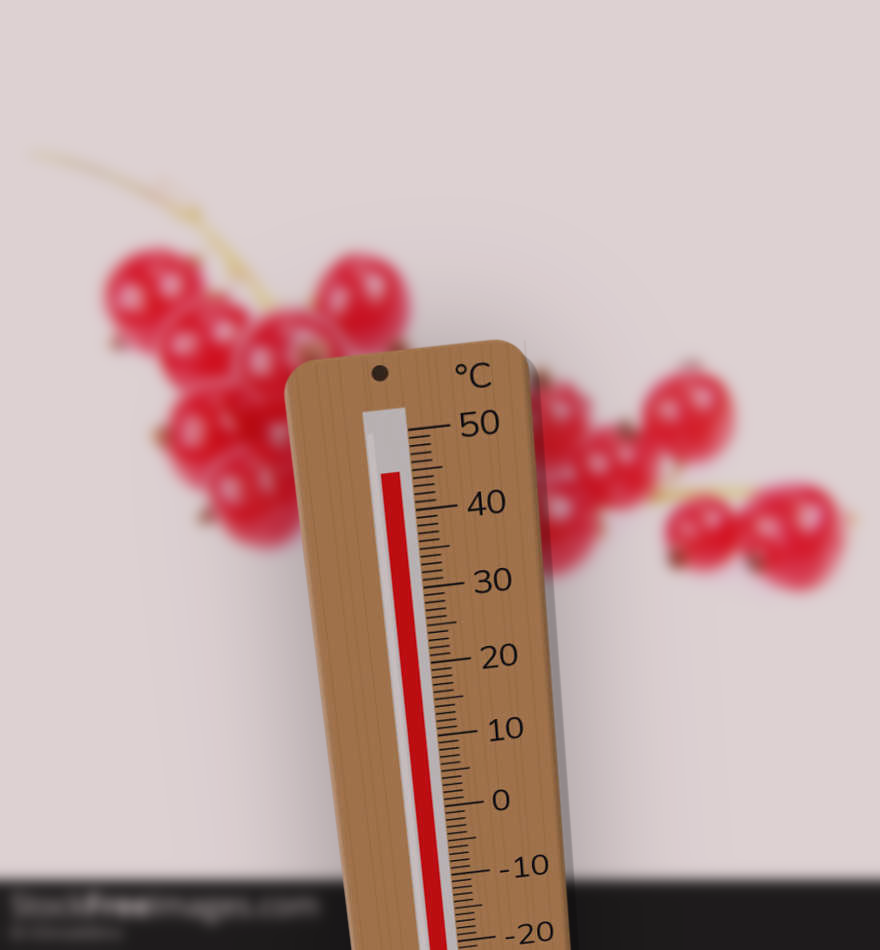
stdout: 45°C
